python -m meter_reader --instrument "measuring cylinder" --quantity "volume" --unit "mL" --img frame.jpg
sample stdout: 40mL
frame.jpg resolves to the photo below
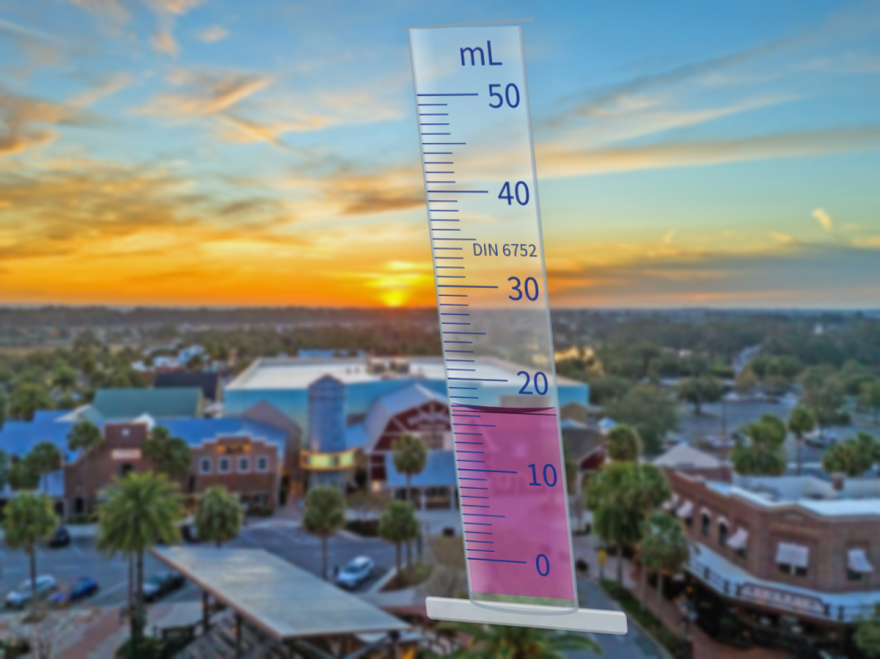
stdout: 16.5mL
